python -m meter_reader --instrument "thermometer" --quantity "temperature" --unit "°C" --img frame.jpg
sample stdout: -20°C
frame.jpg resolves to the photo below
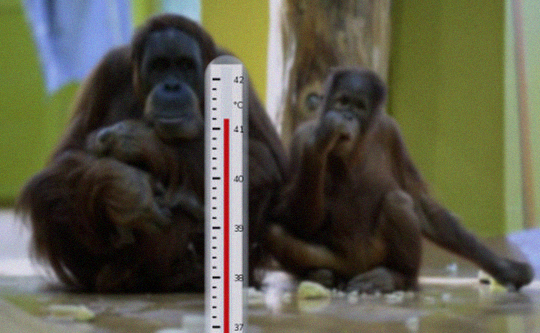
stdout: 41.2°C
